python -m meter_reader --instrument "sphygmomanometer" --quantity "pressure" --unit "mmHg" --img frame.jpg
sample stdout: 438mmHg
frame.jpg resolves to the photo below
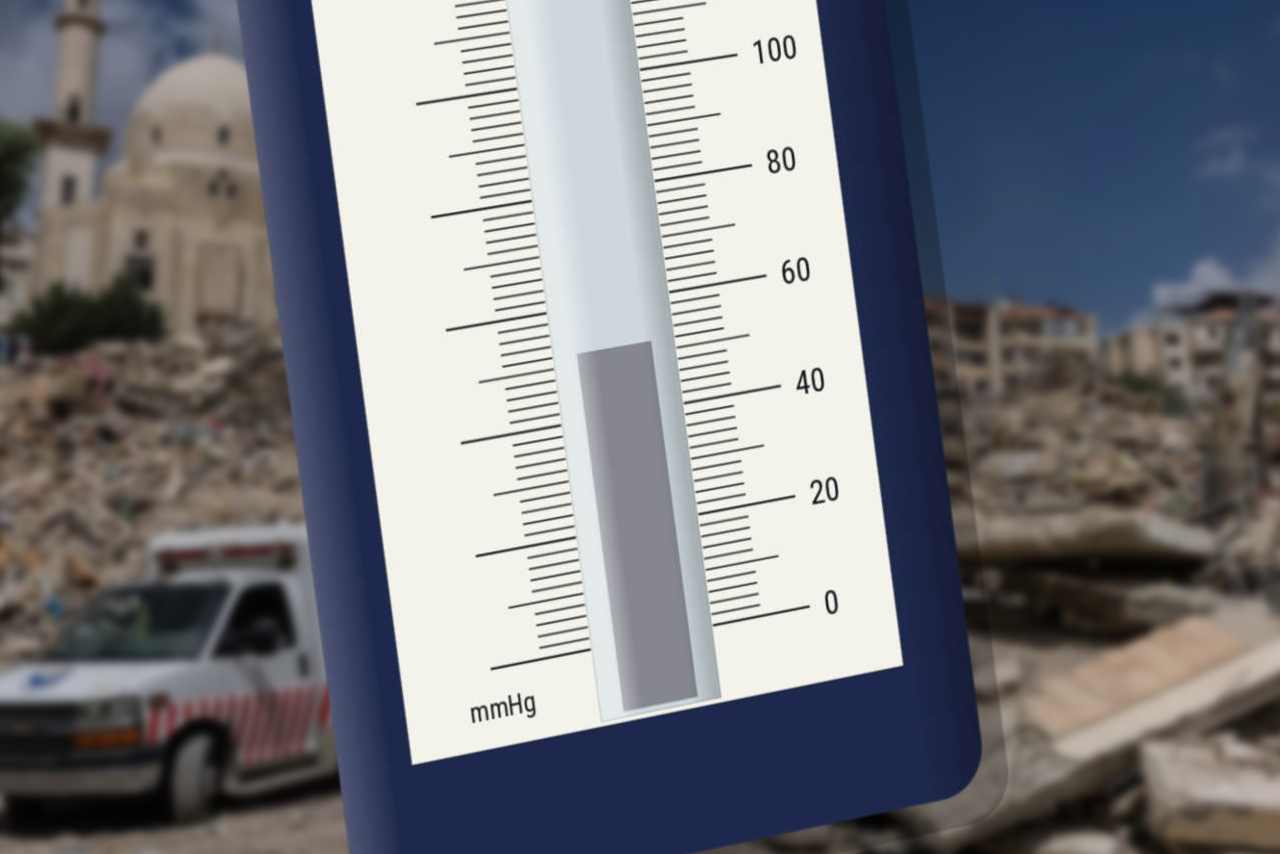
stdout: 52mmHg
